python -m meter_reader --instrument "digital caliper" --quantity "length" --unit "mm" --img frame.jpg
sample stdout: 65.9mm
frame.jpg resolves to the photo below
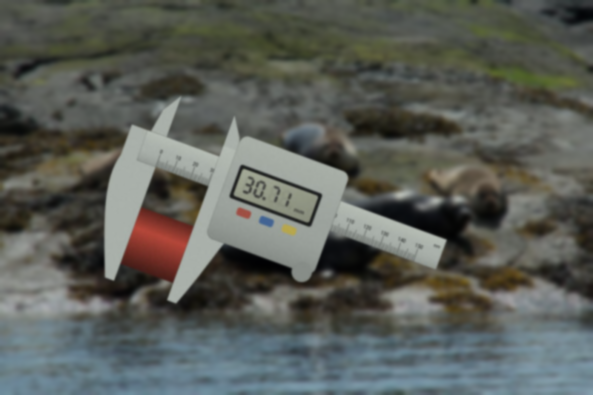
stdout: 30.71mm
